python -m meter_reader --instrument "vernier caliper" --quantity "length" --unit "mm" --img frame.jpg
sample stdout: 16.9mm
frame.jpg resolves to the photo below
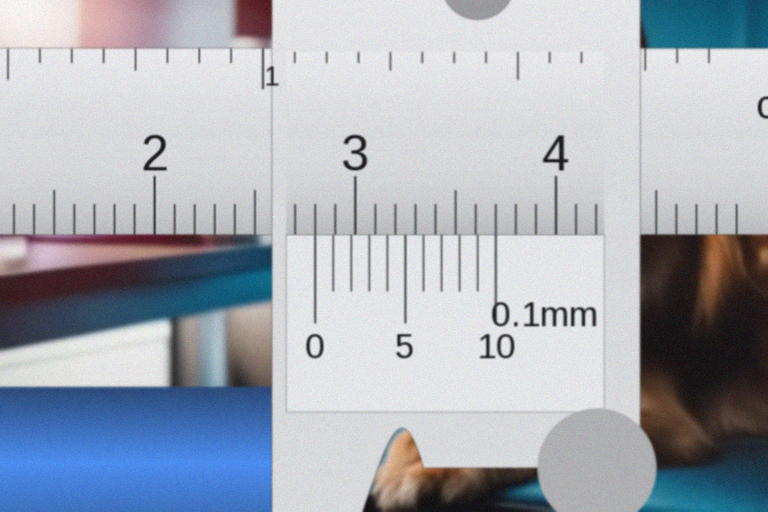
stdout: 28.0mm
